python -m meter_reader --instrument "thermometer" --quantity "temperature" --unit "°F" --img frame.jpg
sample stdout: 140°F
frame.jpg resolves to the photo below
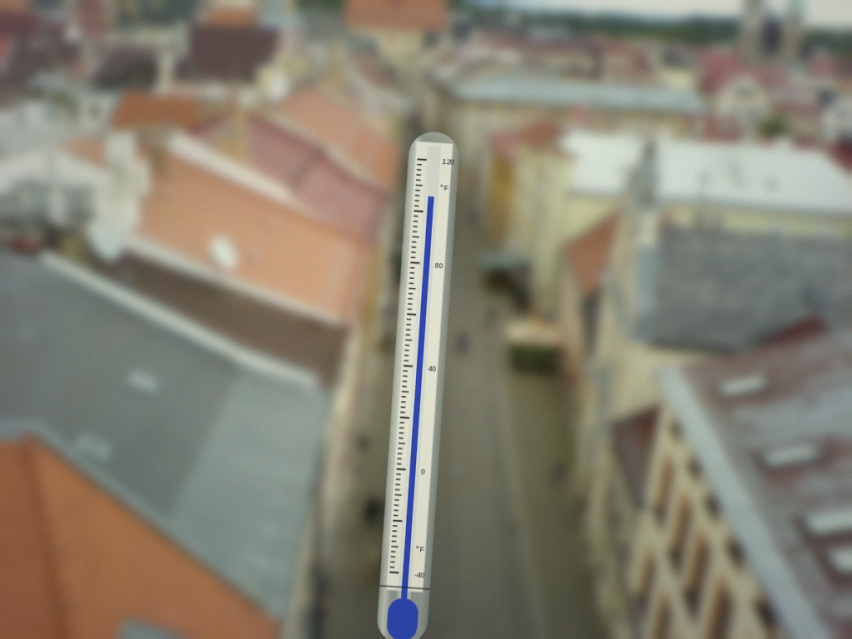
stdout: 106°F
